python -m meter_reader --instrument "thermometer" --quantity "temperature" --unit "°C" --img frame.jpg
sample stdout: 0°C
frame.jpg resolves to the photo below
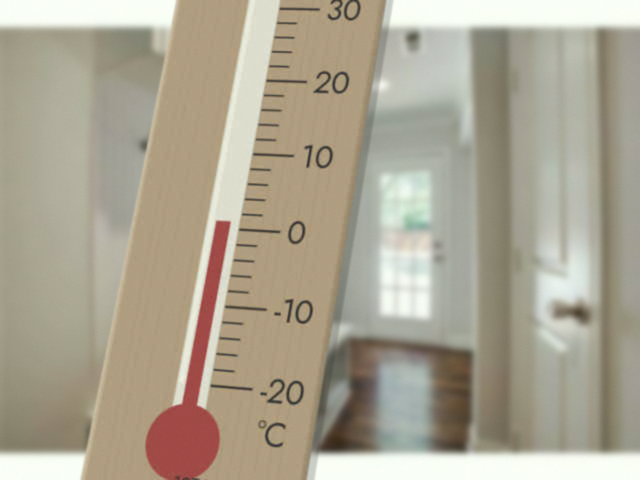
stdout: 1°C
